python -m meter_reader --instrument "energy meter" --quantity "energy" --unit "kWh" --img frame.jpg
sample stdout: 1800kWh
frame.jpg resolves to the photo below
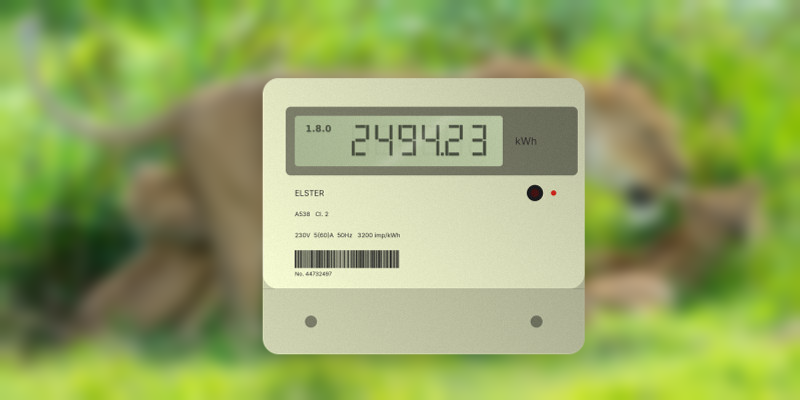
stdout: 2494.23kWh
